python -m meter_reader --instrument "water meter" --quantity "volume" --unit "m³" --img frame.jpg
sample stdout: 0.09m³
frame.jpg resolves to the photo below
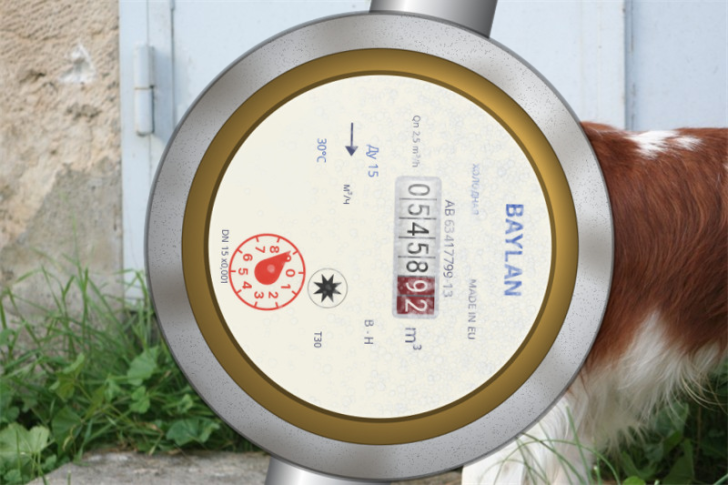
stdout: 5458.928m³
